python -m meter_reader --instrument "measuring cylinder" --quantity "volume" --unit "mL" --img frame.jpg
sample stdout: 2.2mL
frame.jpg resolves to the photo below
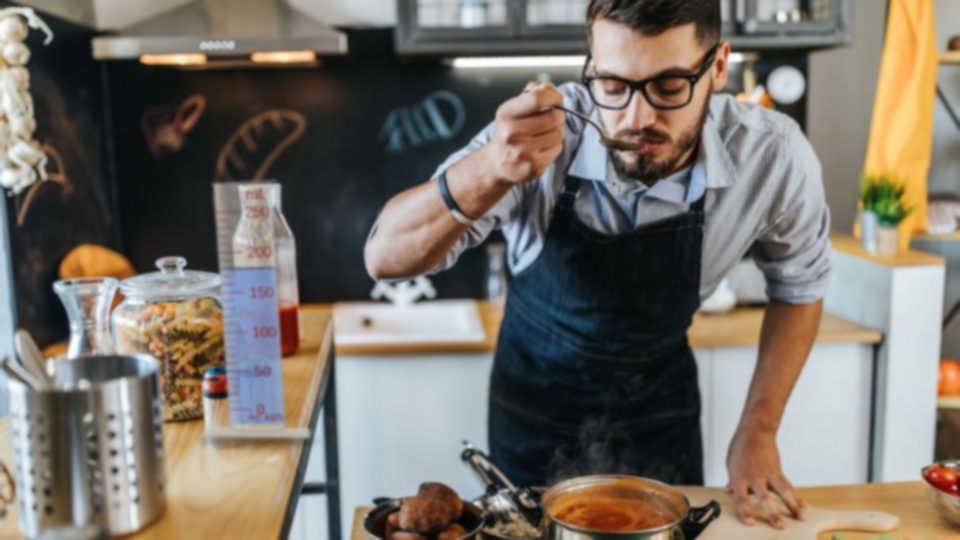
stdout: 180mL
